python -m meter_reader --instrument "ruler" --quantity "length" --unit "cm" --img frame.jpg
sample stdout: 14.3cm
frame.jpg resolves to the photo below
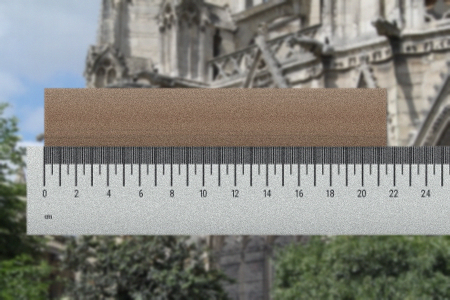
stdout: 21.5cm
